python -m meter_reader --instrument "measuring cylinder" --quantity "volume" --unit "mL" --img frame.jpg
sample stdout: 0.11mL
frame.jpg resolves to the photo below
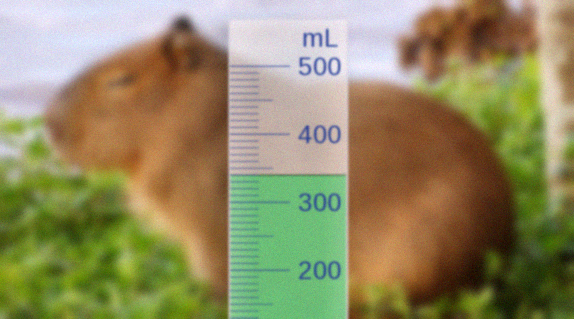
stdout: 340mL
